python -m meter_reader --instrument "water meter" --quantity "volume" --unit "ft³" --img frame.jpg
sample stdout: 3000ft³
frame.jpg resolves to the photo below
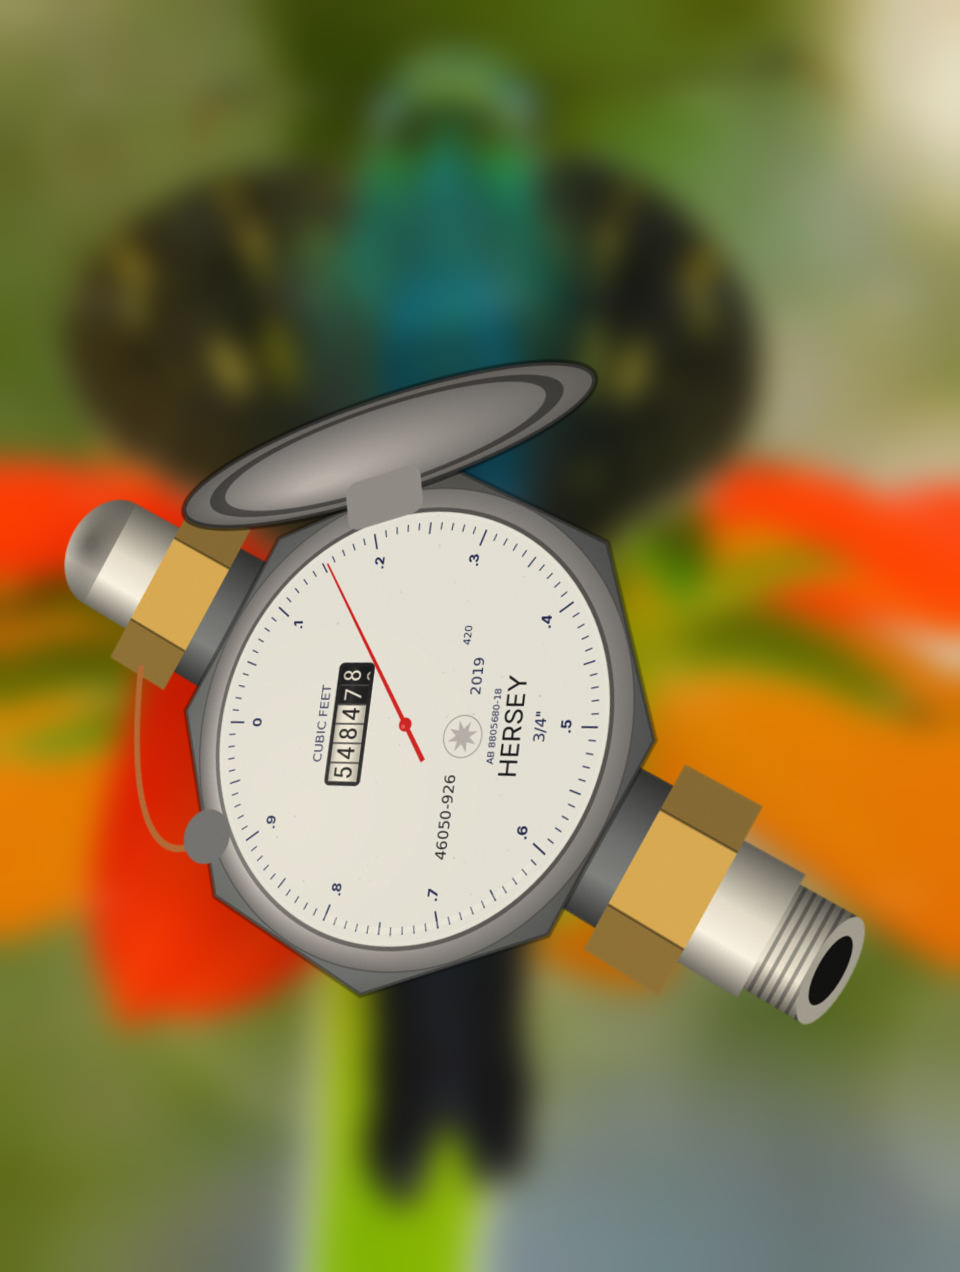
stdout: 548478.15ft³
